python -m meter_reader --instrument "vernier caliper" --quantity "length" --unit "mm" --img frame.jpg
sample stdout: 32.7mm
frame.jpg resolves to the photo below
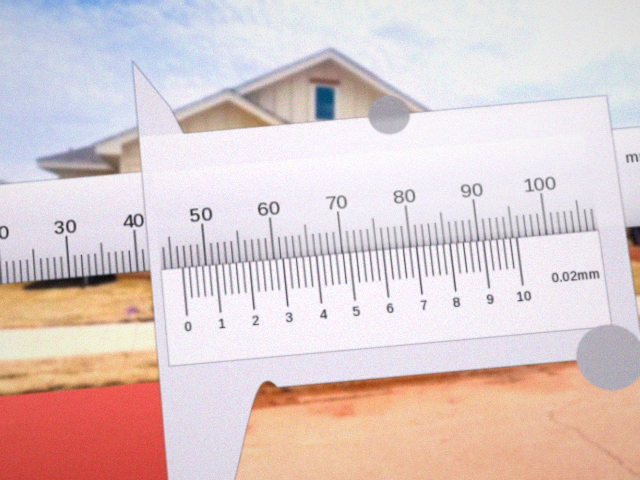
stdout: 46.6mm
